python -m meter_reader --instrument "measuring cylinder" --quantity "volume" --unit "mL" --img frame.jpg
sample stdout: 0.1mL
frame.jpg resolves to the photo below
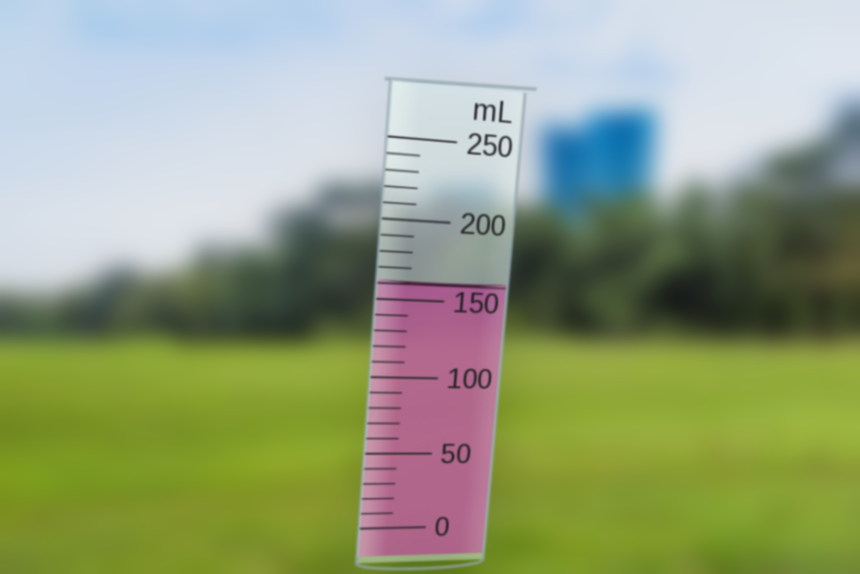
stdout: 160mL
